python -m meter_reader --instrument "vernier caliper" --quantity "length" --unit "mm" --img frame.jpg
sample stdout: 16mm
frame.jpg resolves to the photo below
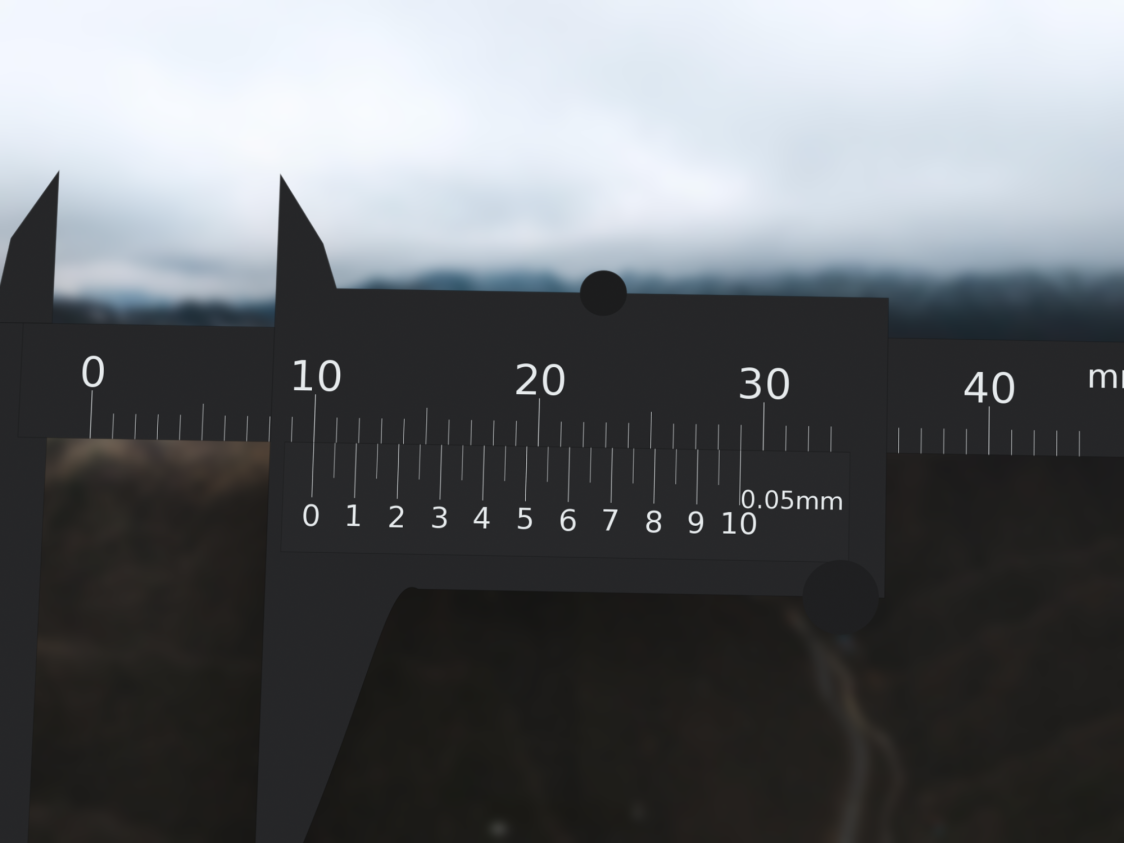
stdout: 10.00mm
